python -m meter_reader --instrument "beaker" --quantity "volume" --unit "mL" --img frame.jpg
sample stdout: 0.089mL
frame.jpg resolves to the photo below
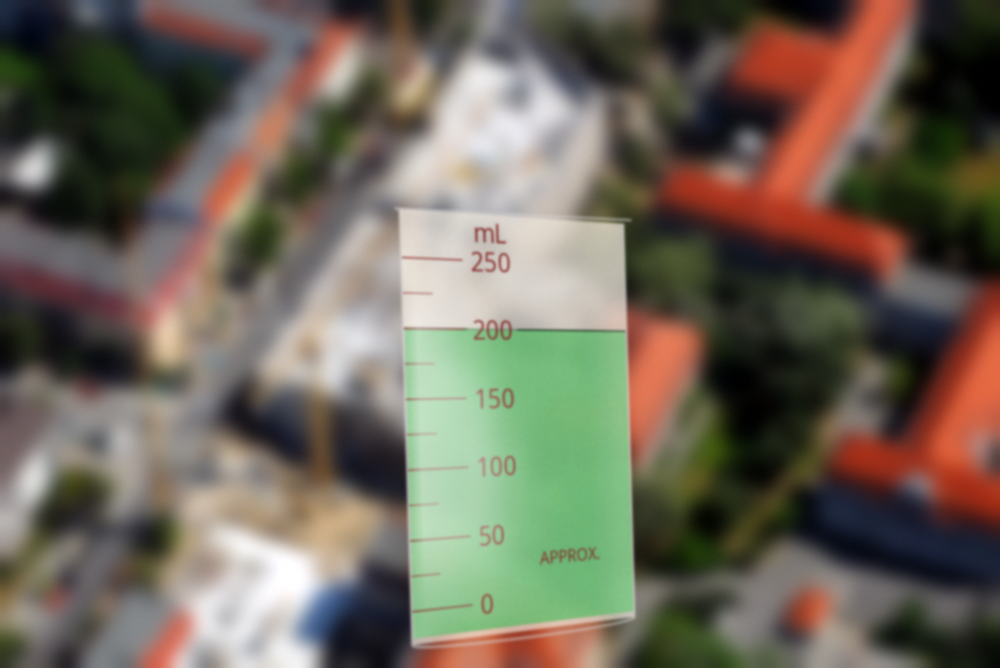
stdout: 200mL
